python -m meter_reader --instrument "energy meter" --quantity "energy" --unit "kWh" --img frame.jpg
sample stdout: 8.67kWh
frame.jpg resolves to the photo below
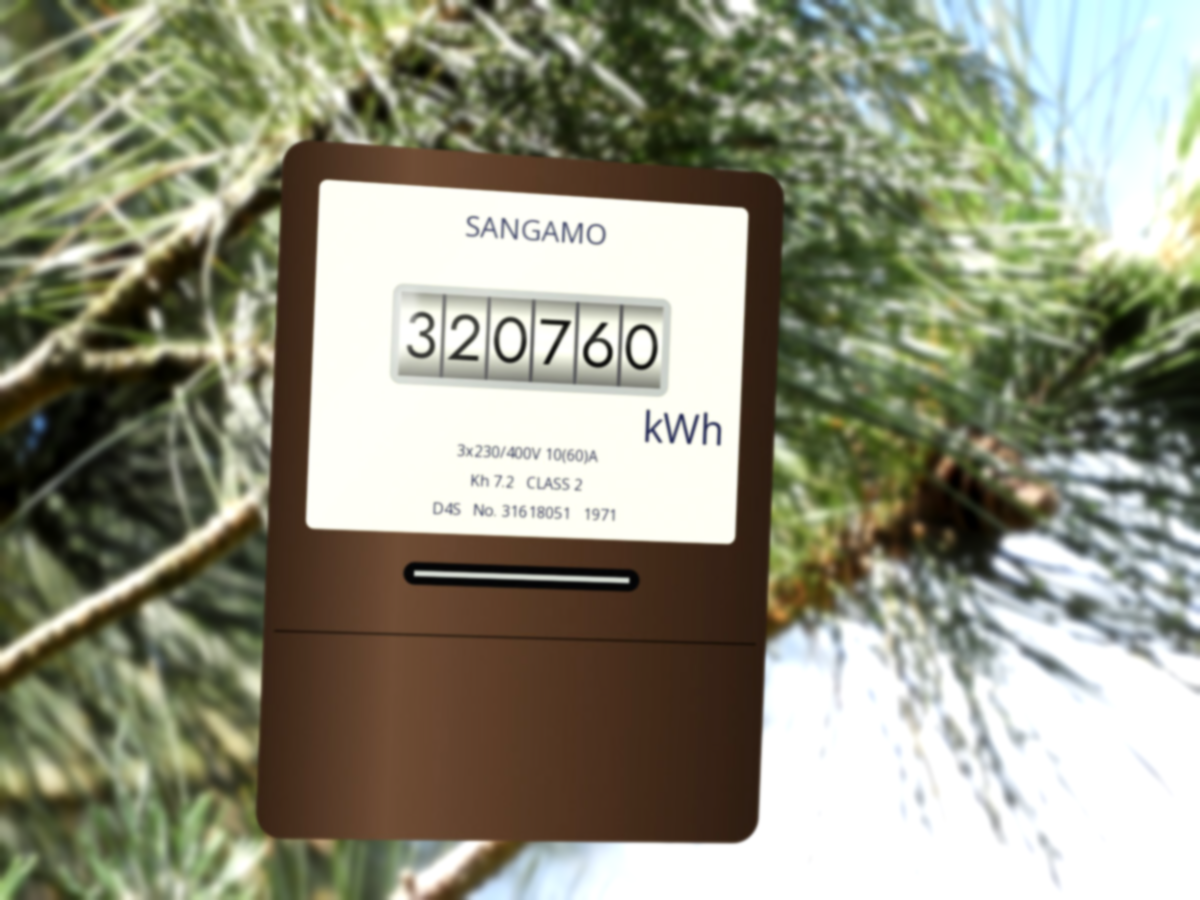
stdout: 320760kWh
